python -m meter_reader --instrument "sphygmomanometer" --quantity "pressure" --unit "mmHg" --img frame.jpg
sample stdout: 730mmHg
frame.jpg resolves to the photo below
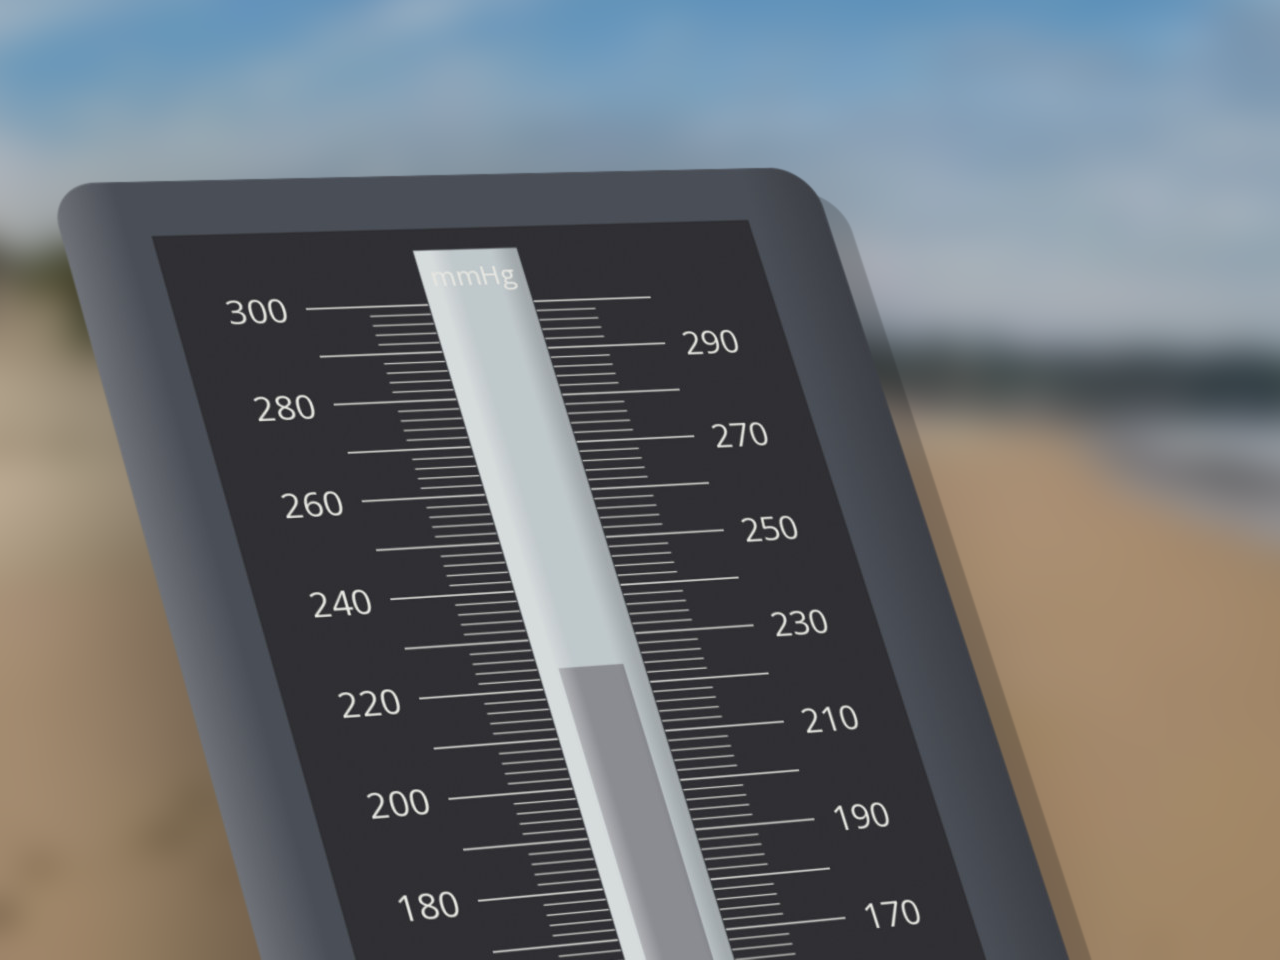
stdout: 224mmHg
